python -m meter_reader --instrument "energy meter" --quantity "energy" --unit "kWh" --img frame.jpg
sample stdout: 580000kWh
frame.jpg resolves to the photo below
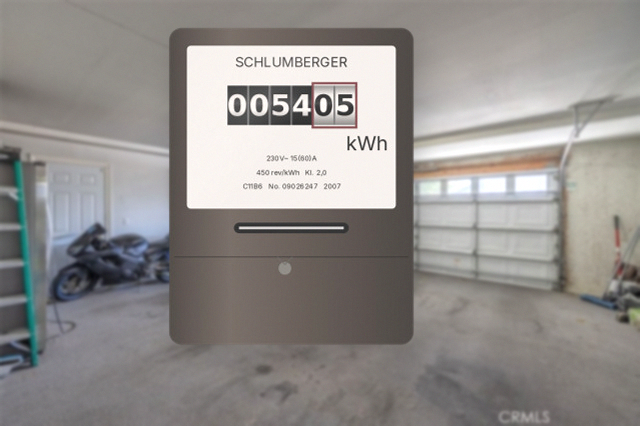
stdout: 54.05kWh
